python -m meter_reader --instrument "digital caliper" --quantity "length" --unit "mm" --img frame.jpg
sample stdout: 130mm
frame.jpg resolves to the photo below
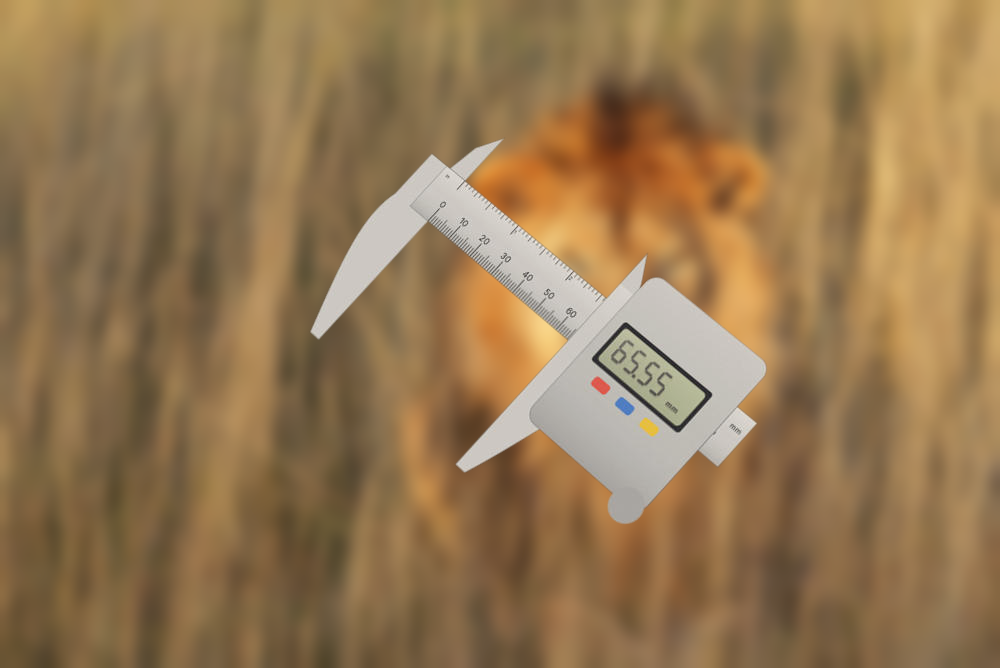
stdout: 65.55mm
